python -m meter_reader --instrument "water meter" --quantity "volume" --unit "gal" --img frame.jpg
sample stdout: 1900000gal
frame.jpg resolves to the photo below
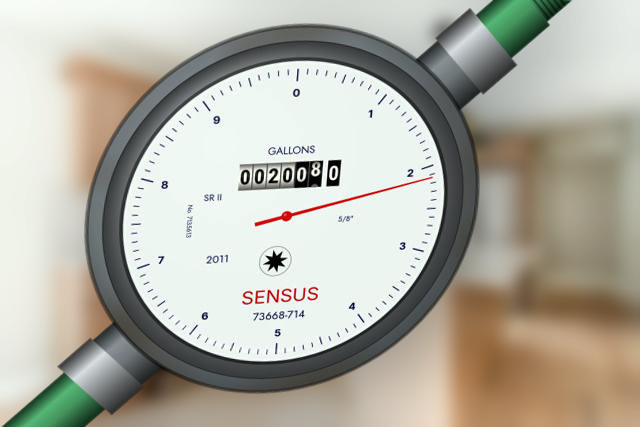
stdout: 20082.1gal
